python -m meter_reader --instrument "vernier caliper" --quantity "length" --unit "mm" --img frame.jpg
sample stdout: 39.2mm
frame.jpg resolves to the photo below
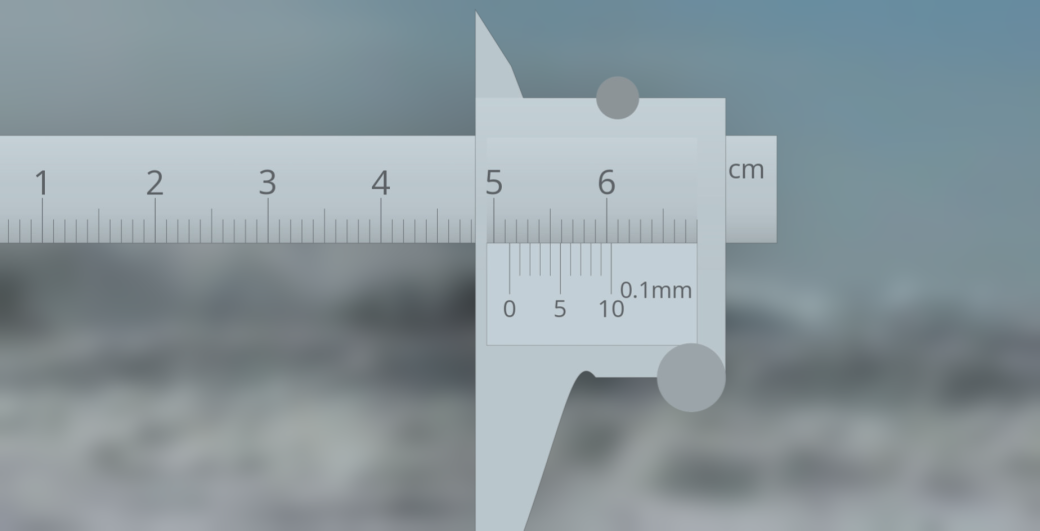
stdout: 51.4mm
